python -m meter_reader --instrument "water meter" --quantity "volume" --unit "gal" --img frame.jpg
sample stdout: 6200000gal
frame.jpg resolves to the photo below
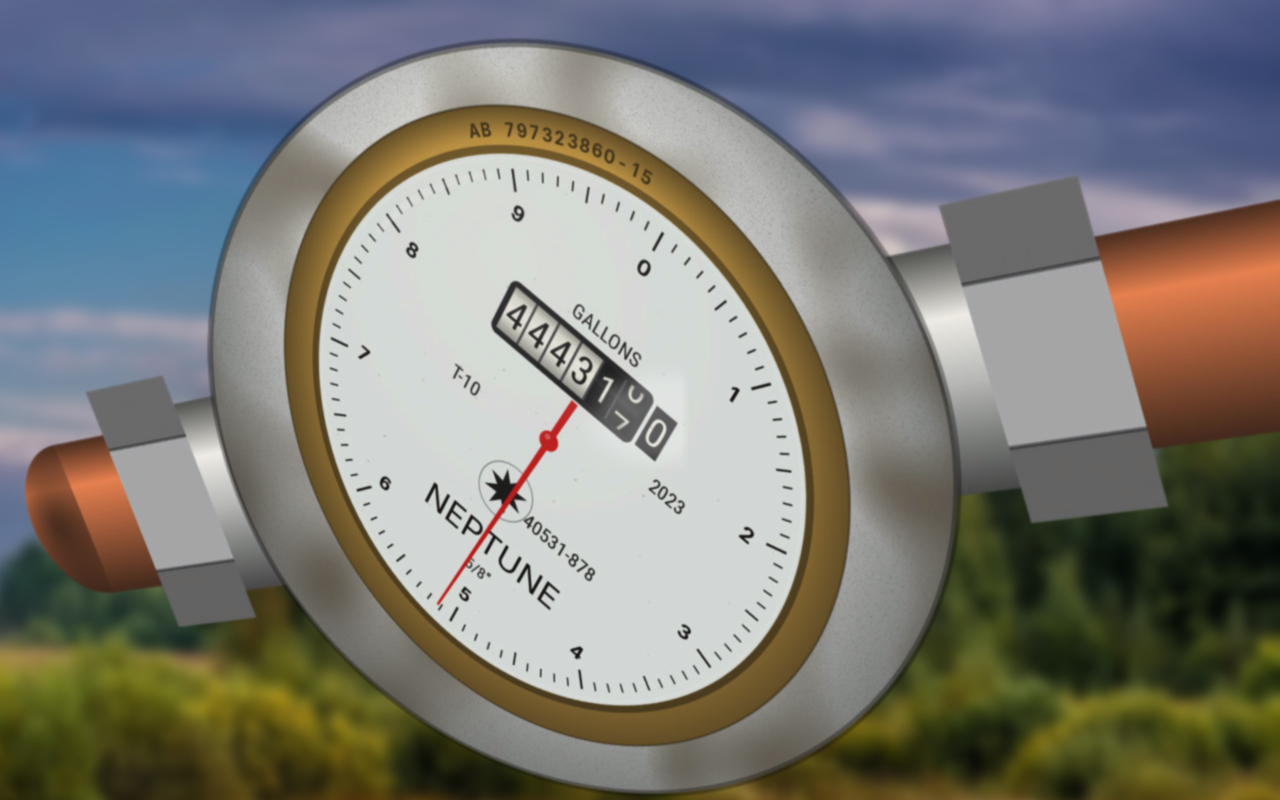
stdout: 4443165.1gal
